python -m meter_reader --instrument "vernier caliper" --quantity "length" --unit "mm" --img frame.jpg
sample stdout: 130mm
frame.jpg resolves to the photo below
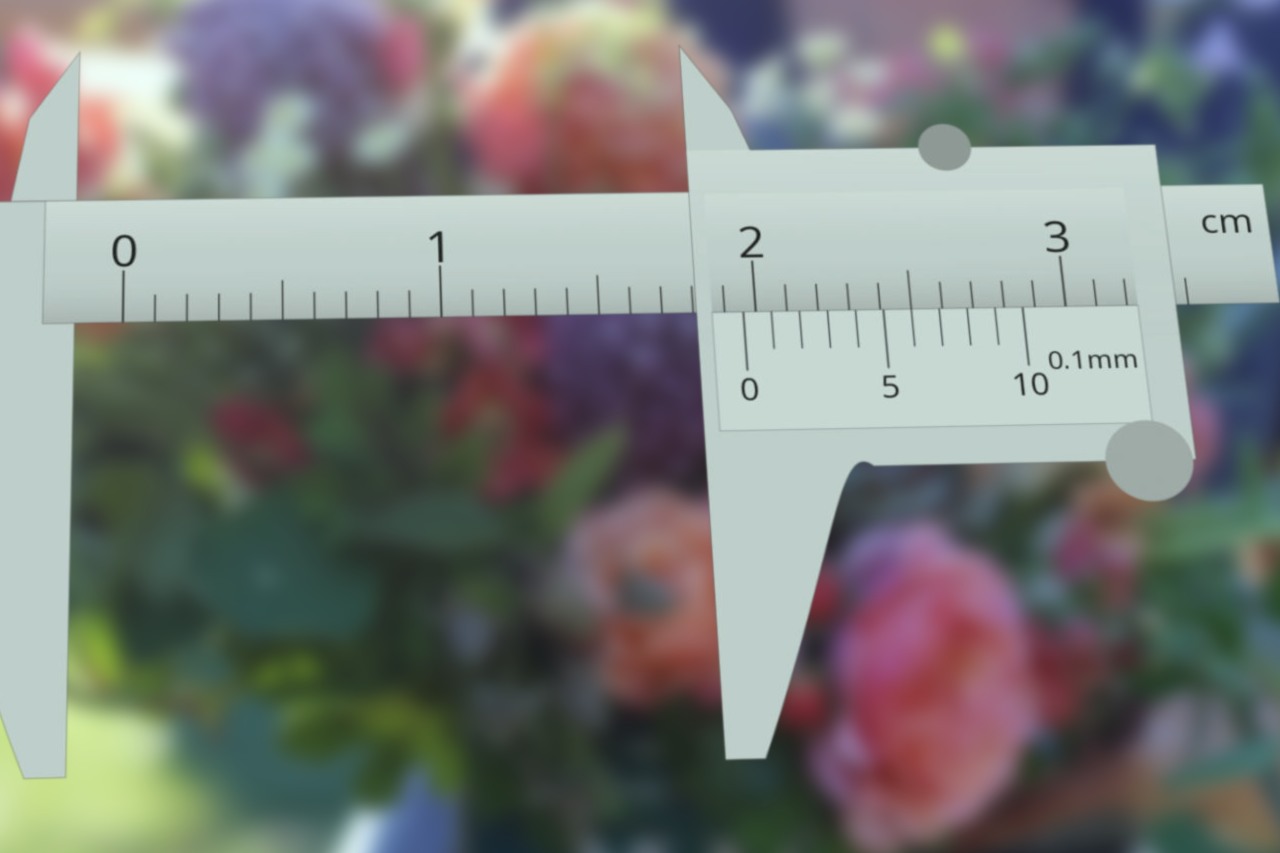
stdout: 19.6mm
